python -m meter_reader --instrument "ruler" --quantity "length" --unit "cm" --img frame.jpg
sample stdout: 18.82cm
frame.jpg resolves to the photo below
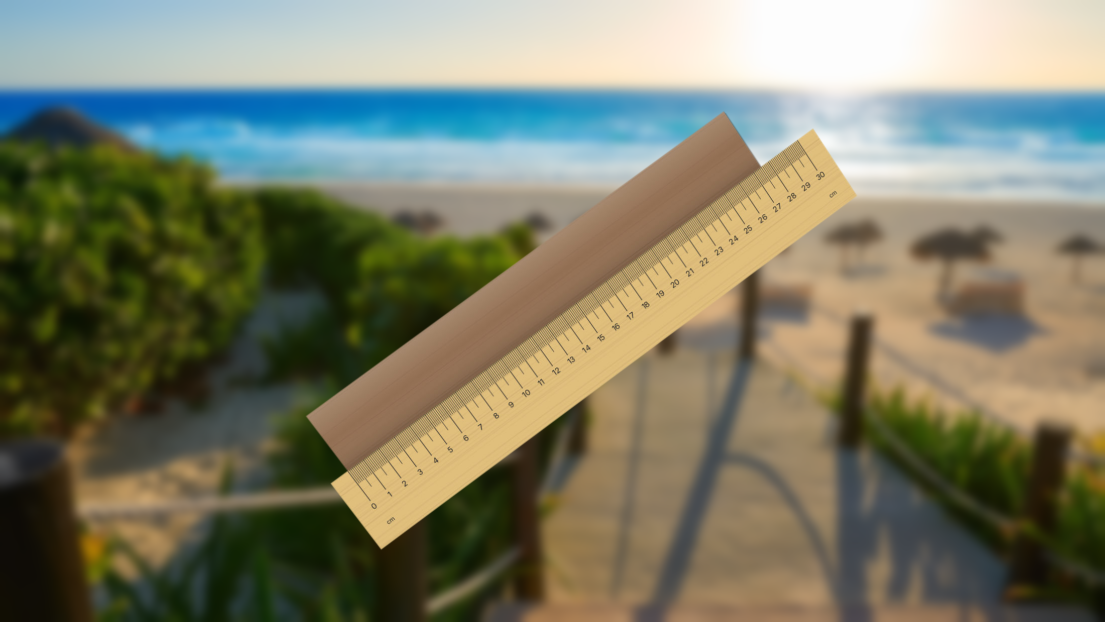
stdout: 27.5cm
